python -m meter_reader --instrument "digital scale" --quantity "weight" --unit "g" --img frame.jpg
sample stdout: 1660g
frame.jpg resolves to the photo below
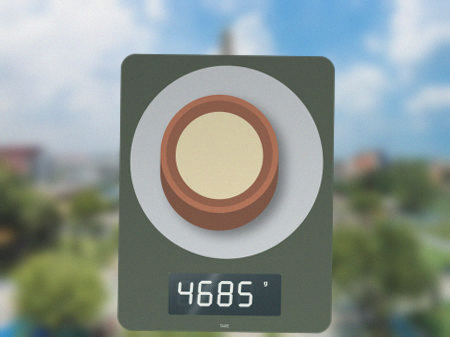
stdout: 4685g
